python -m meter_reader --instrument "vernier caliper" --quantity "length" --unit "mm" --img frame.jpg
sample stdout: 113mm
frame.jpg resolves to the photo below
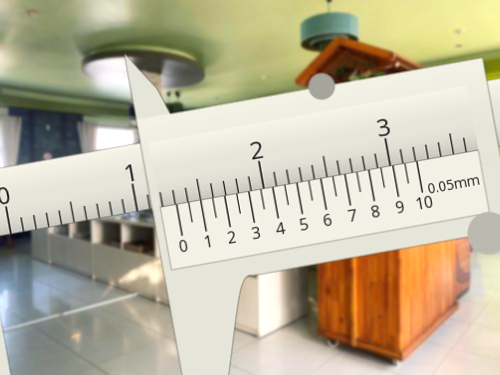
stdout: 13.1mm
